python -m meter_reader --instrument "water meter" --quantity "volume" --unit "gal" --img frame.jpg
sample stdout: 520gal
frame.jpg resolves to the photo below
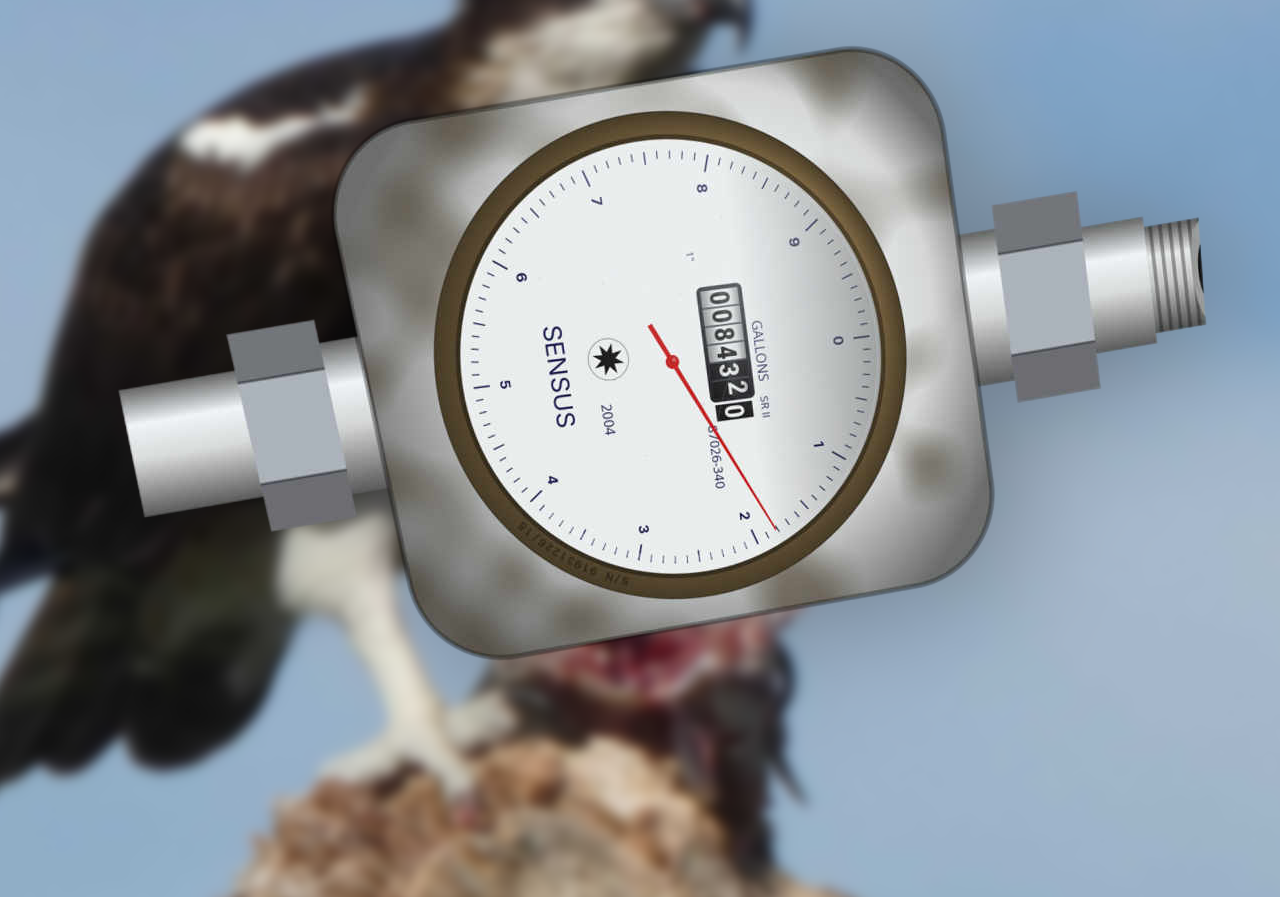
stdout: 84321.8gal
